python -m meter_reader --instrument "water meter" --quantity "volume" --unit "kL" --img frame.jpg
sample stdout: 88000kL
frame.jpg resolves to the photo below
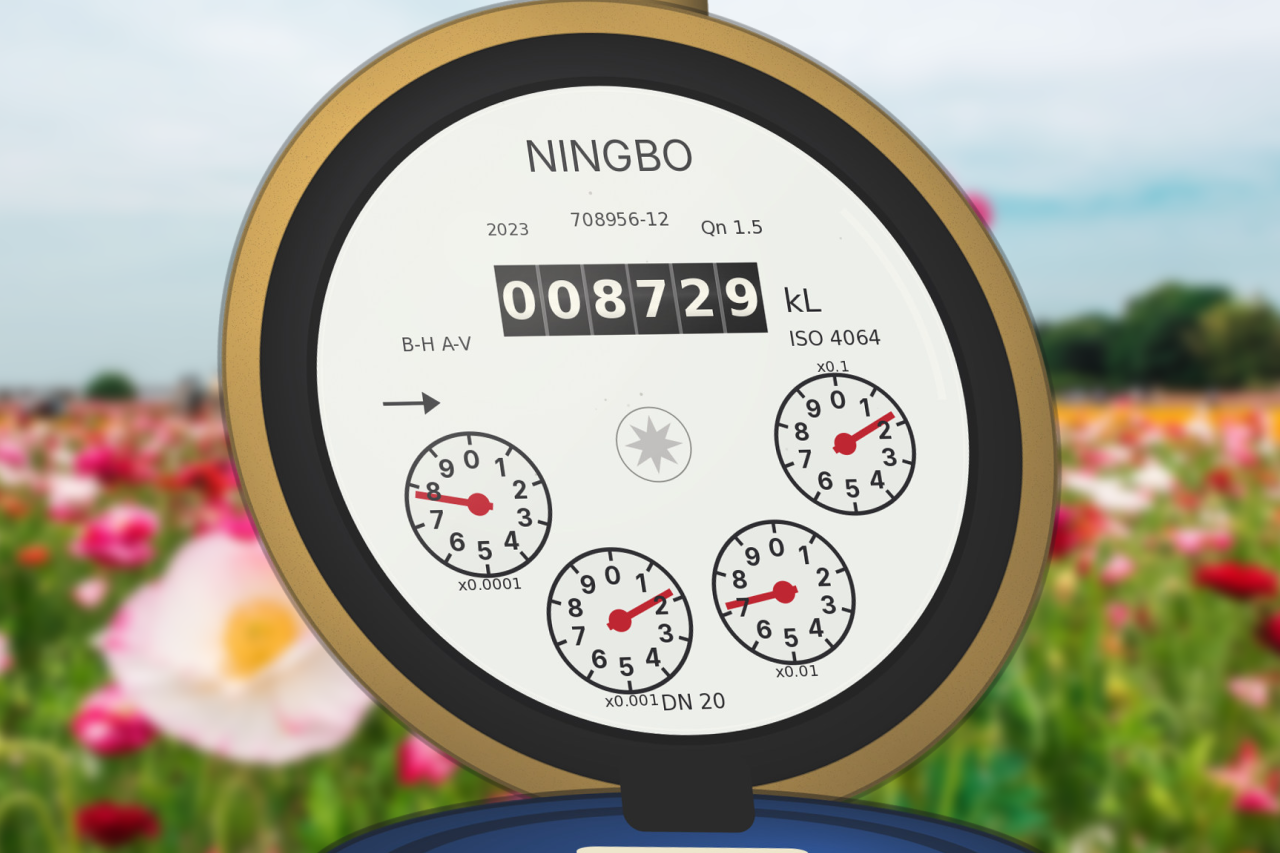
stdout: 8729.1717kL
